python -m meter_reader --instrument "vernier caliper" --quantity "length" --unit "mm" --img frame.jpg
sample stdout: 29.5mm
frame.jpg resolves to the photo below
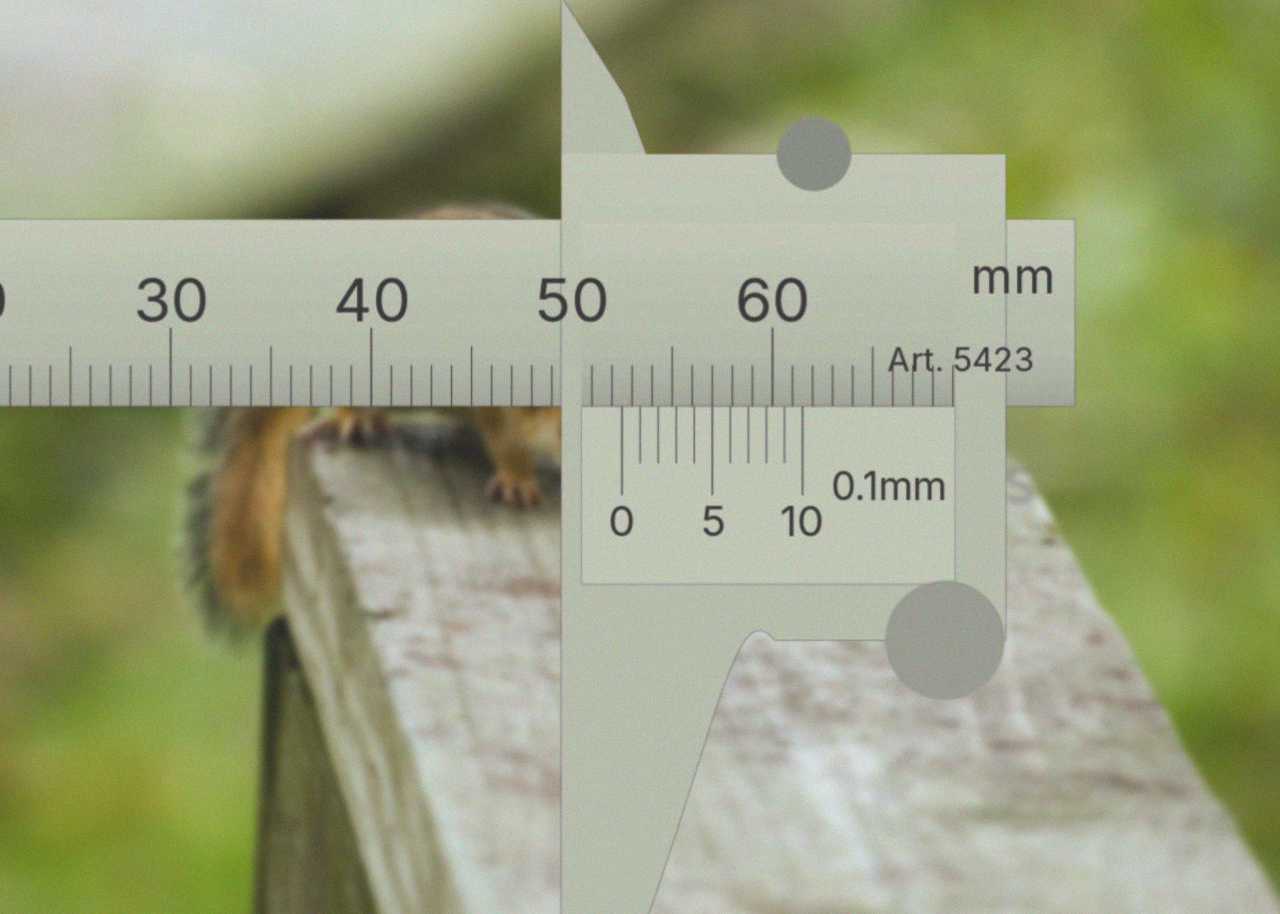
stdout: 52.5mm
